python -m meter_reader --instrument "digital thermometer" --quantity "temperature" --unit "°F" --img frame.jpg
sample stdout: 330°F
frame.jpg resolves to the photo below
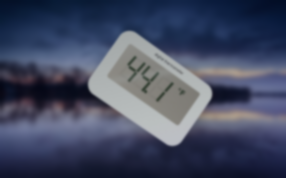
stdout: 44.1°F
